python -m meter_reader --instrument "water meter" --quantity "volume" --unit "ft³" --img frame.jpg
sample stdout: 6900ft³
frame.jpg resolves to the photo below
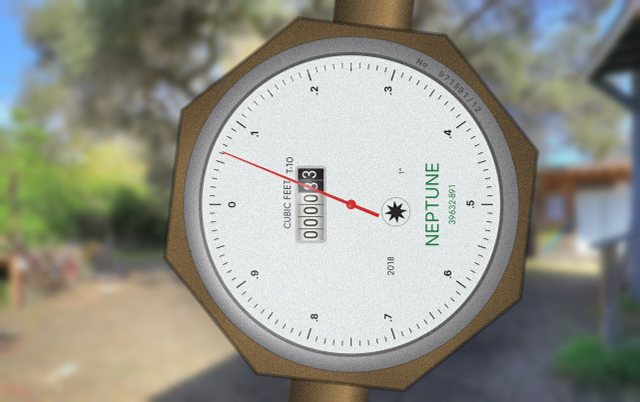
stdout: 83.06ft³
